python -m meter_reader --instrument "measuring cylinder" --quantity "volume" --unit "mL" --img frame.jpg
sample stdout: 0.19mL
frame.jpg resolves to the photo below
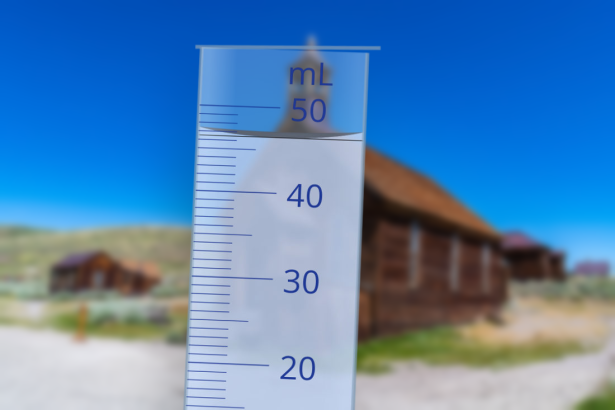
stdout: 46.5mL
